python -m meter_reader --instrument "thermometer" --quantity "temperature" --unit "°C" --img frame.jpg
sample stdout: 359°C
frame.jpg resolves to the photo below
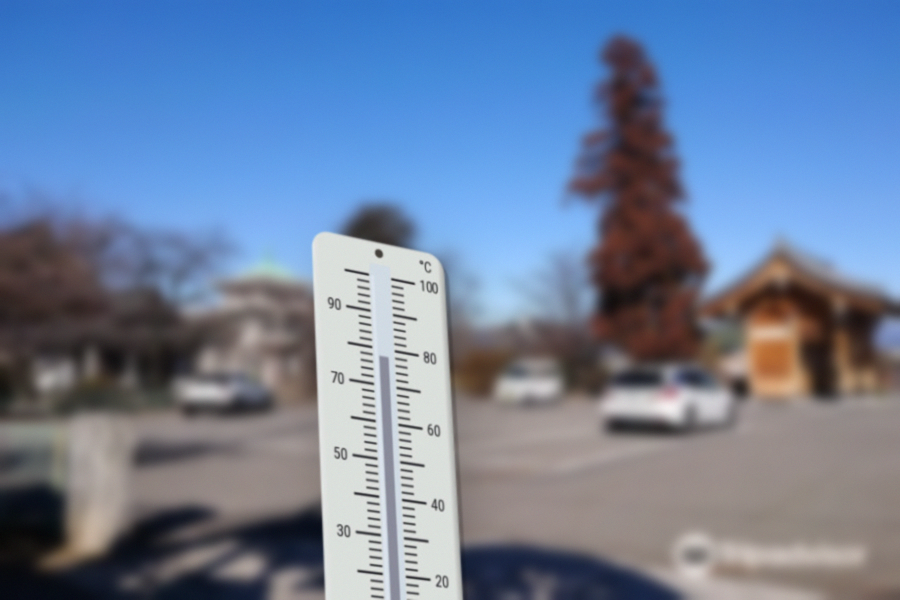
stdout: 78°C
